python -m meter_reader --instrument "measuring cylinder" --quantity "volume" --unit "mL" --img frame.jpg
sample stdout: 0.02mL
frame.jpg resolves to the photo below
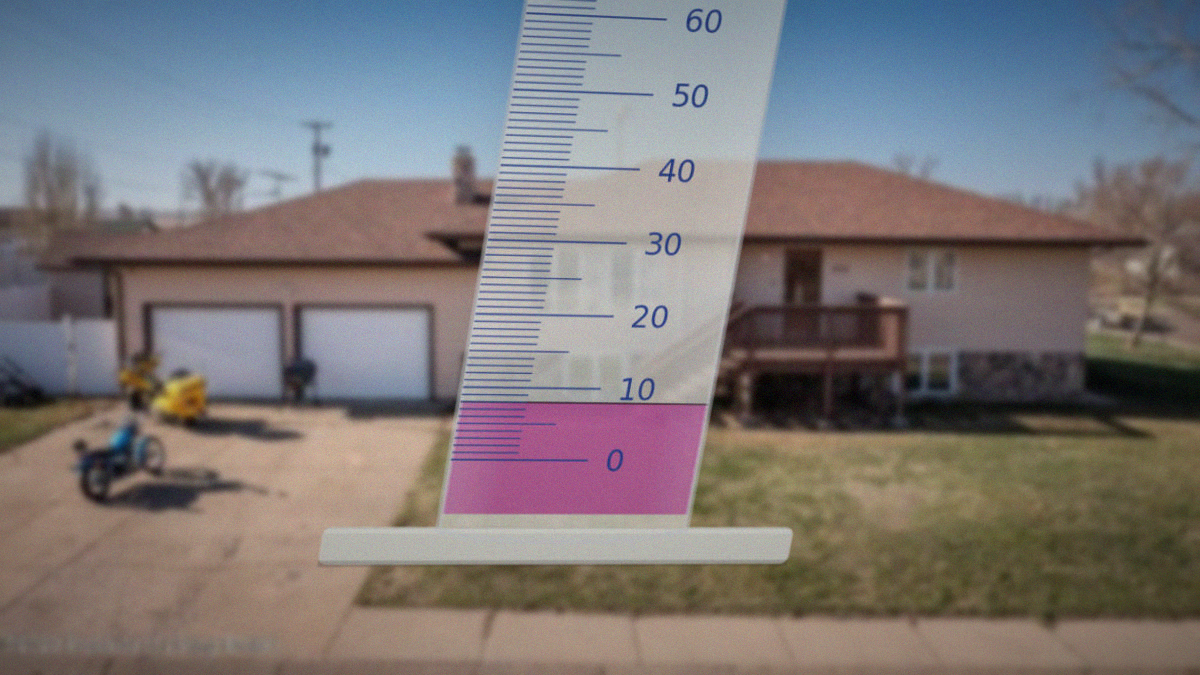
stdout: 8mL
